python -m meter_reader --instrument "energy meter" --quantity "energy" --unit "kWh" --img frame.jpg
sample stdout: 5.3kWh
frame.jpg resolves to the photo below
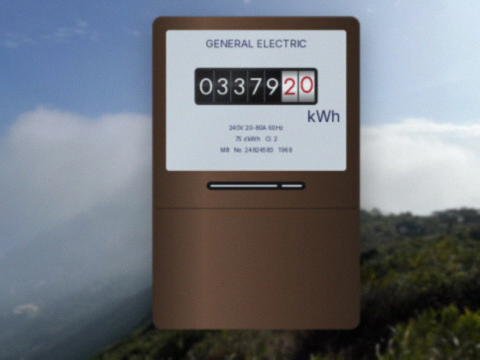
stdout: 3379.20kWh
